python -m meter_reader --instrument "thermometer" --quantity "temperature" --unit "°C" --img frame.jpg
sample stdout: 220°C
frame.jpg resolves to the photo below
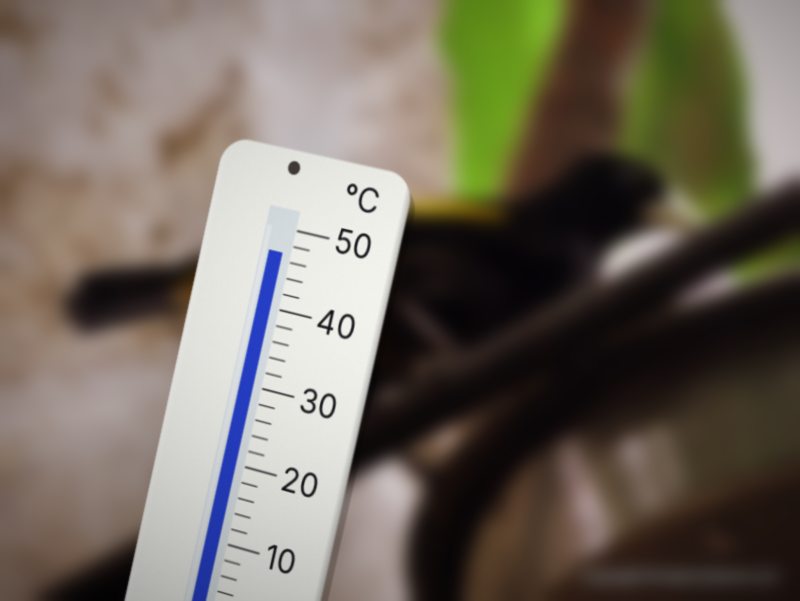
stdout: 47°C
